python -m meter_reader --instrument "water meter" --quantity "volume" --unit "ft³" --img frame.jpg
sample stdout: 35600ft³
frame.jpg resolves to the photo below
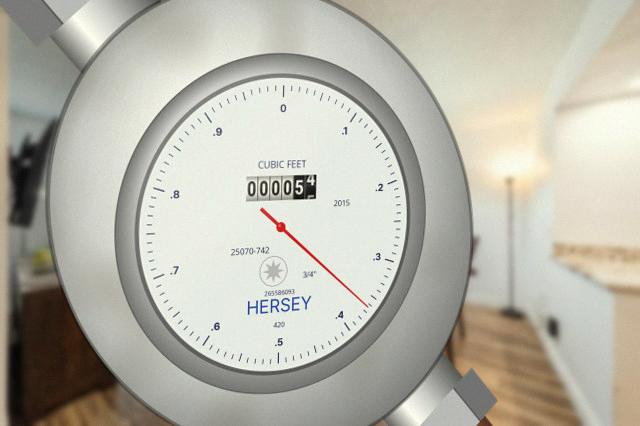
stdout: 54.36ft³
